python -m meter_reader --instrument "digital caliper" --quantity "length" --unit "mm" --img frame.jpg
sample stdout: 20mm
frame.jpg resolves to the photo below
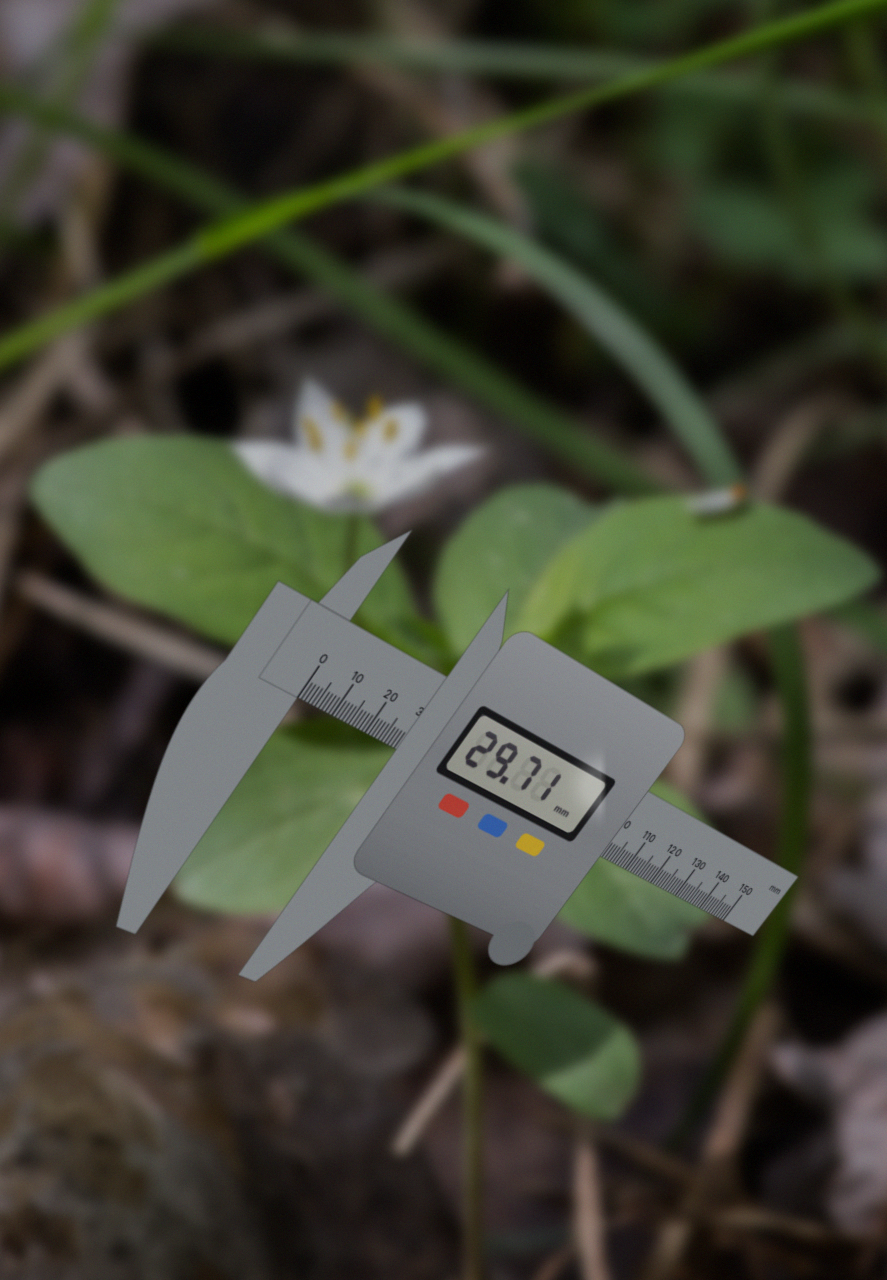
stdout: 29.71mm
